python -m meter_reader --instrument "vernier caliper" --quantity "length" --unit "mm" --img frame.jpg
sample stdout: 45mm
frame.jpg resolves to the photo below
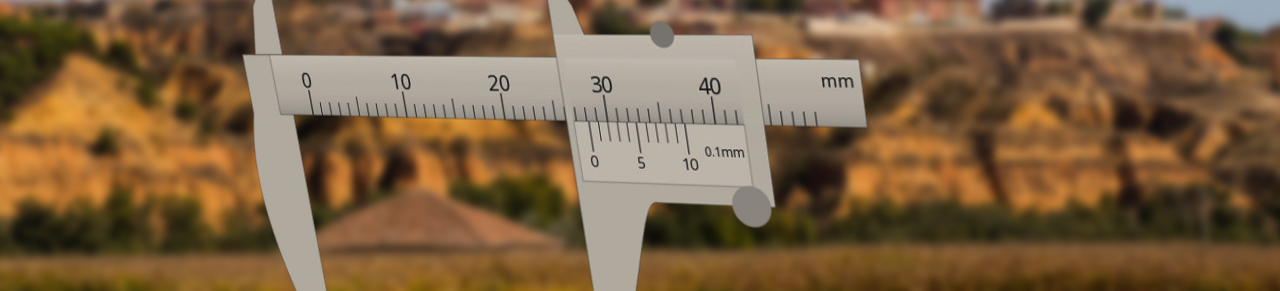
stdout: 28.2mm
